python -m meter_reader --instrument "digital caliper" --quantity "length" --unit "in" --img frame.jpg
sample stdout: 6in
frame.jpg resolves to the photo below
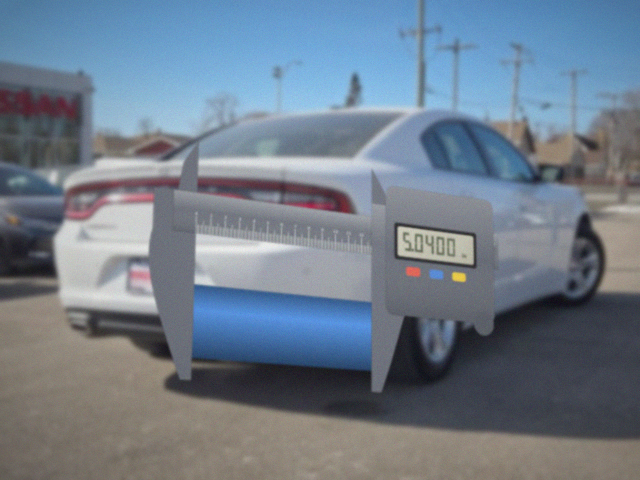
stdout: 5.0400in
